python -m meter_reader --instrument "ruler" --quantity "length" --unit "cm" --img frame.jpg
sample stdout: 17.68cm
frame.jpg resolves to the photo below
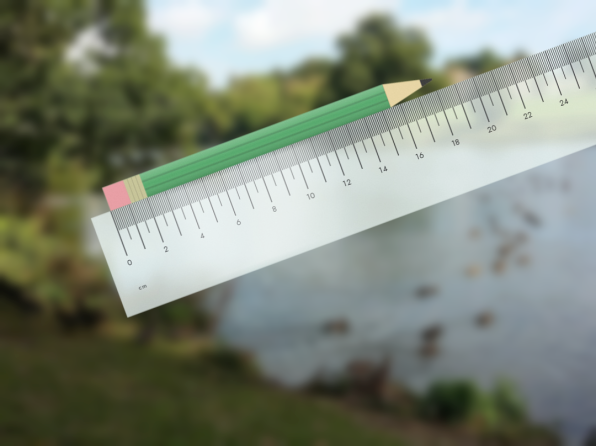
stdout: 18cm
